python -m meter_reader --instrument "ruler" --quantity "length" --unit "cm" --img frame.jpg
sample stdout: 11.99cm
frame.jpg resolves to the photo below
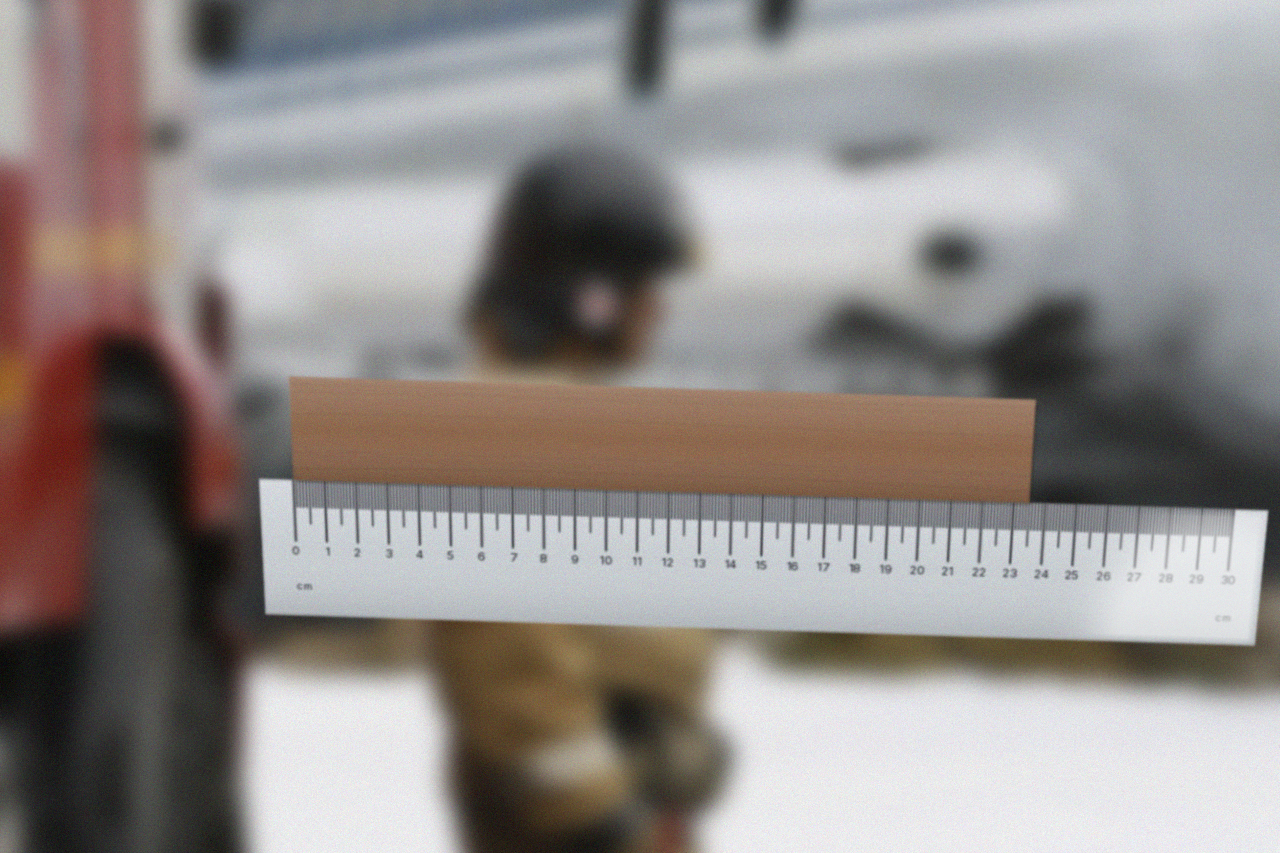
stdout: 23.5cm
